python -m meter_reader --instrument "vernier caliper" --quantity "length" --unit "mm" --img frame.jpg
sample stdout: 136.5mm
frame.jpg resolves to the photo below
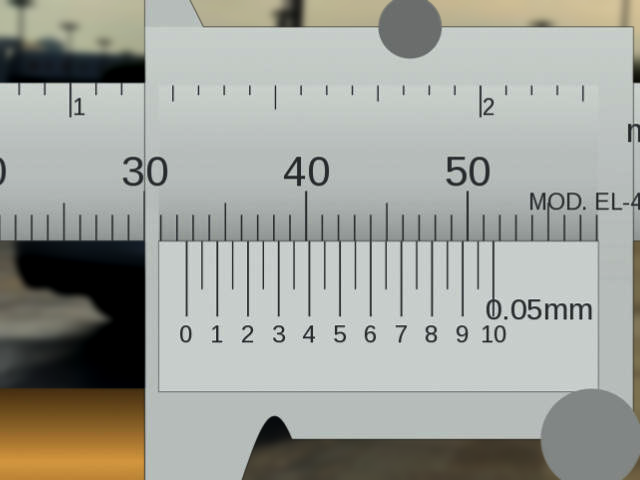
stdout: 32.6mm
